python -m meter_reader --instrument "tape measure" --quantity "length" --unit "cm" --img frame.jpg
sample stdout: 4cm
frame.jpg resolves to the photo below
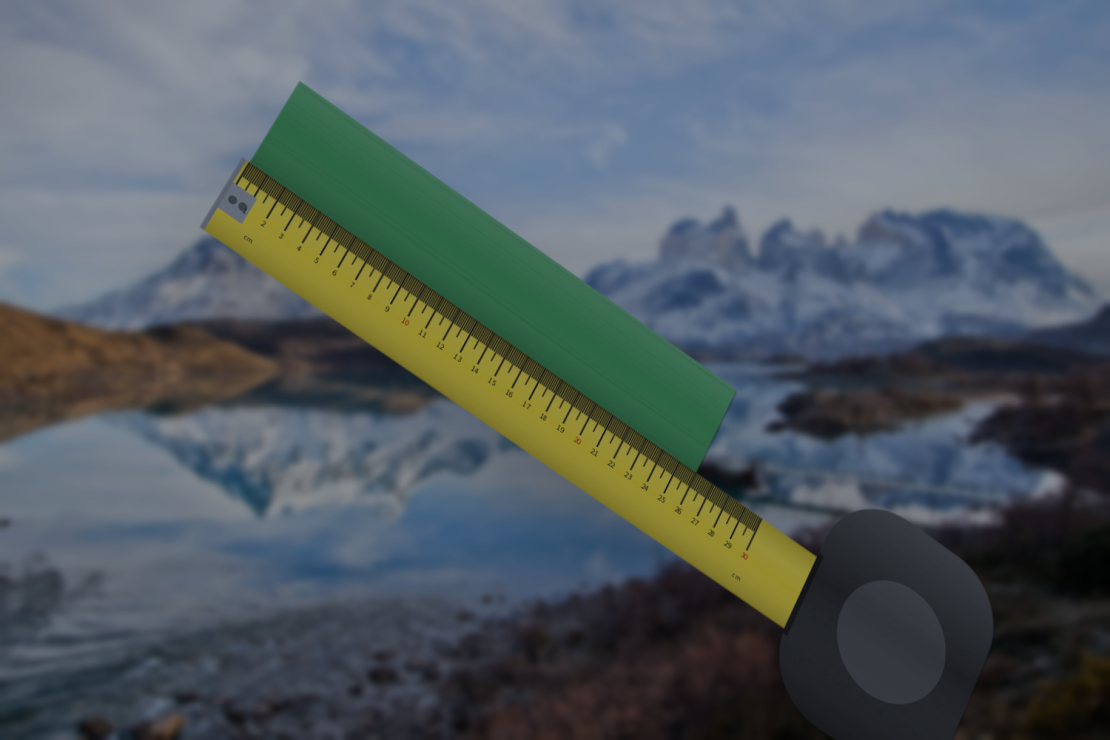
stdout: 26cm
